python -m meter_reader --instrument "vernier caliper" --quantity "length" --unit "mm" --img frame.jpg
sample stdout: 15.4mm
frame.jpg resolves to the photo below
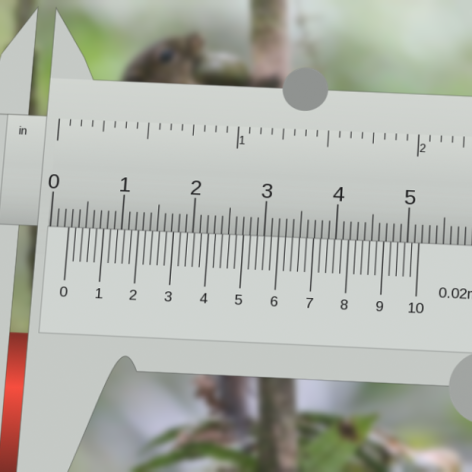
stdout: 2.6mm
